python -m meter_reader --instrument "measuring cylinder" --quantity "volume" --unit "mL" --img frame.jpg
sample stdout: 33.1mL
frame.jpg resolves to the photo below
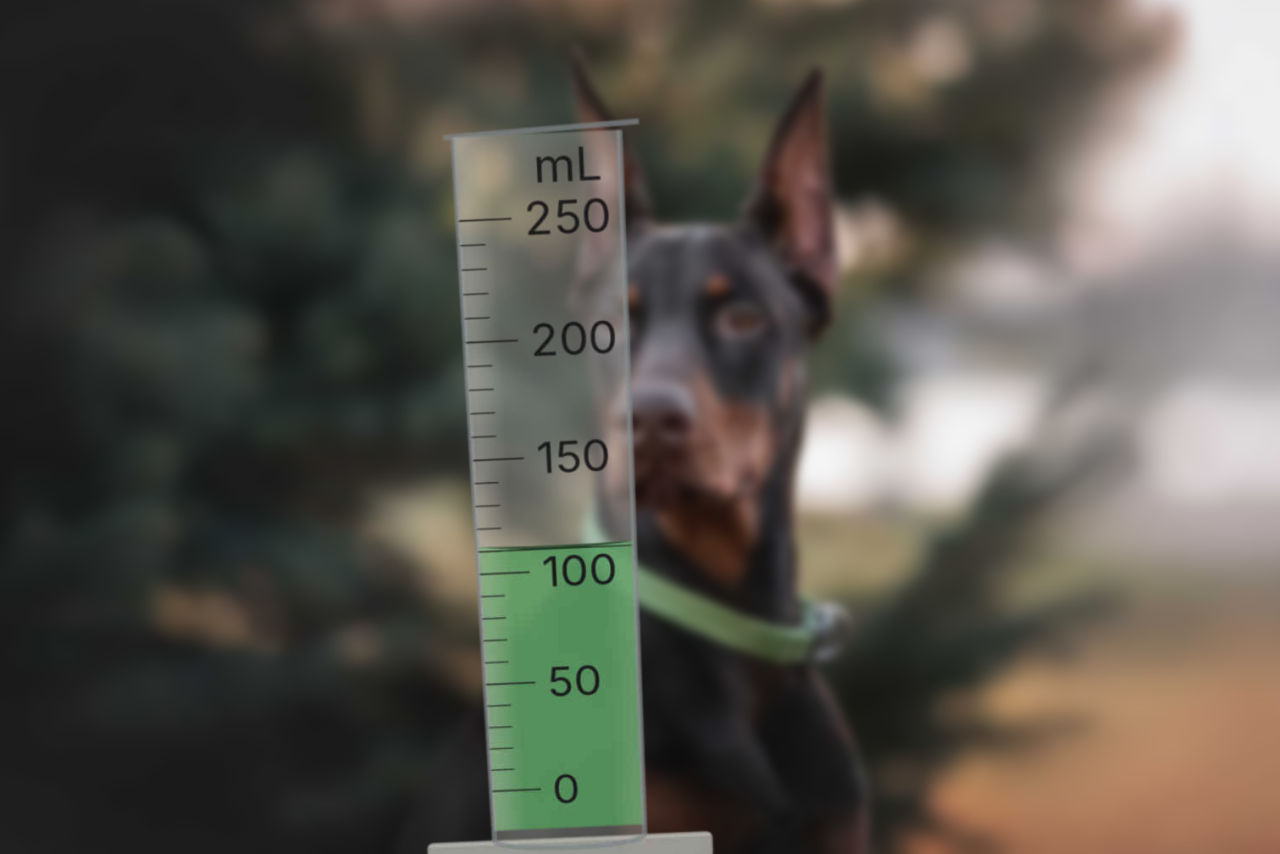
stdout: 110mL
